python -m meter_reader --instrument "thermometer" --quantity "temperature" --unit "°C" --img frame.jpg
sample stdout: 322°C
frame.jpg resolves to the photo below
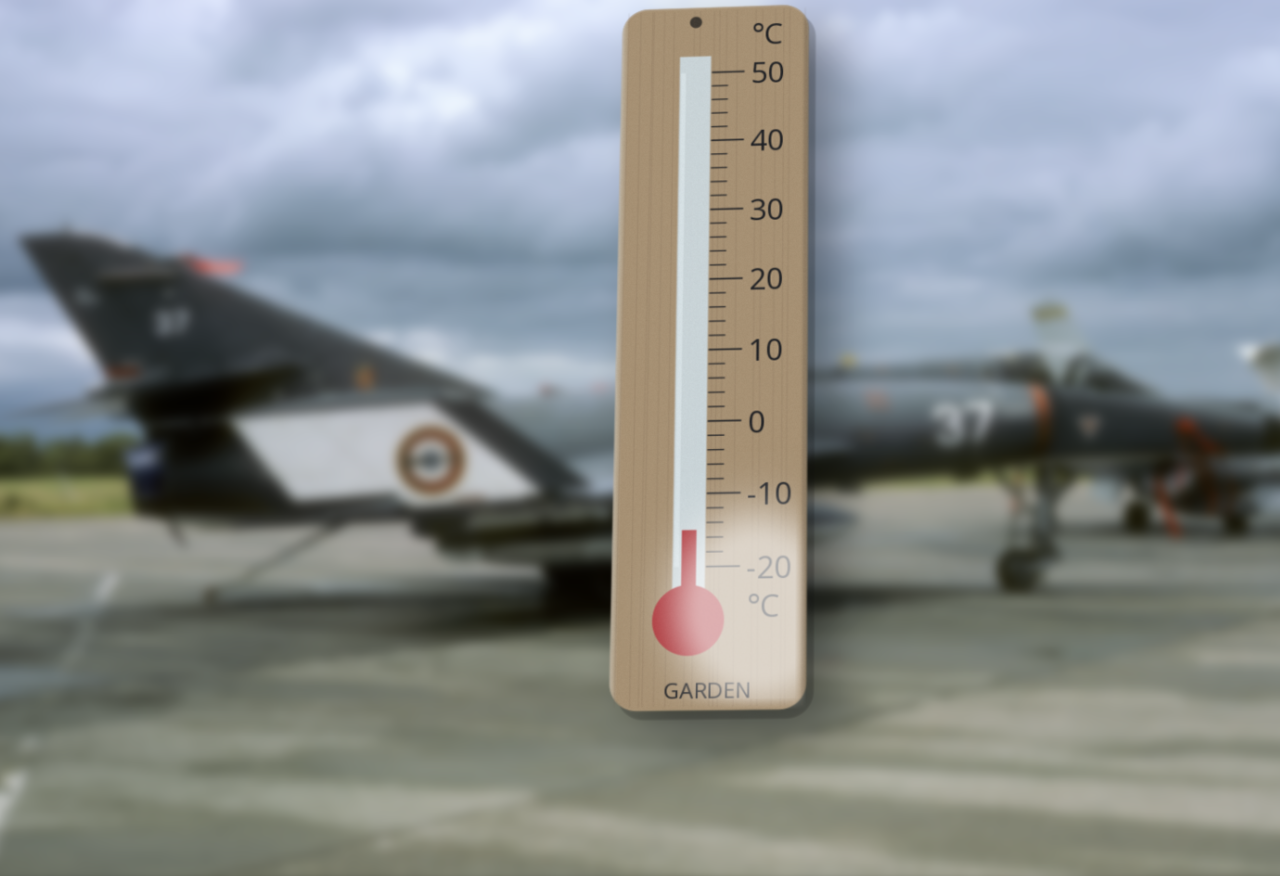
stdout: -15°C
